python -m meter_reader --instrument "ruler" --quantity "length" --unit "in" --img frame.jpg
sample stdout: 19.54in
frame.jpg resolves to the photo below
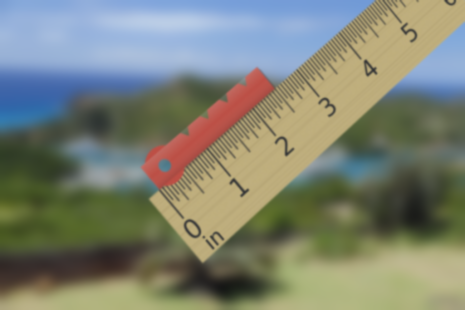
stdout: 2.5in
